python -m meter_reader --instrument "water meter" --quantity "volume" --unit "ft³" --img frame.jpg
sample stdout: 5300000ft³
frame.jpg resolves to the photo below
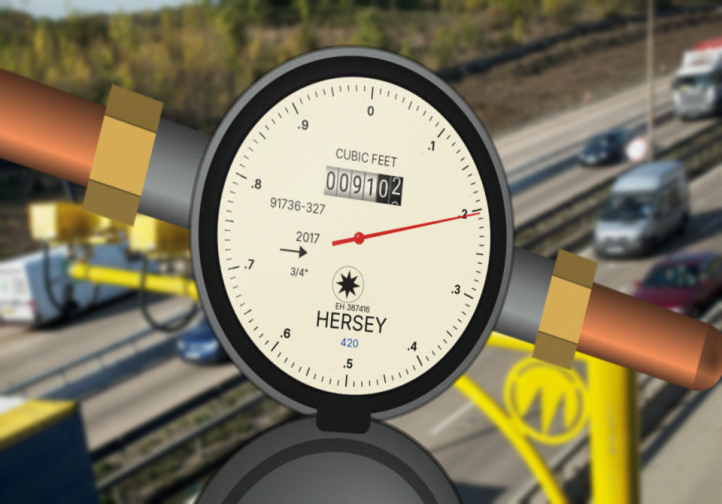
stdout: 9102.20ft³
